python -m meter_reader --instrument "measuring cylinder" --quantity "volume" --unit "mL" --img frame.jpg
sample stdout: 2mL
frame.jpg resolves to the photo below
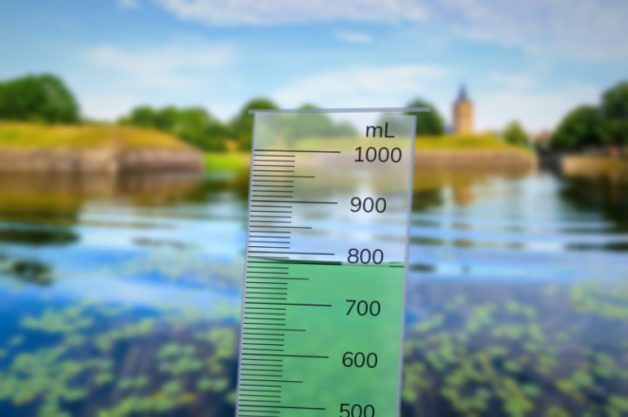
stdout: 780mL
